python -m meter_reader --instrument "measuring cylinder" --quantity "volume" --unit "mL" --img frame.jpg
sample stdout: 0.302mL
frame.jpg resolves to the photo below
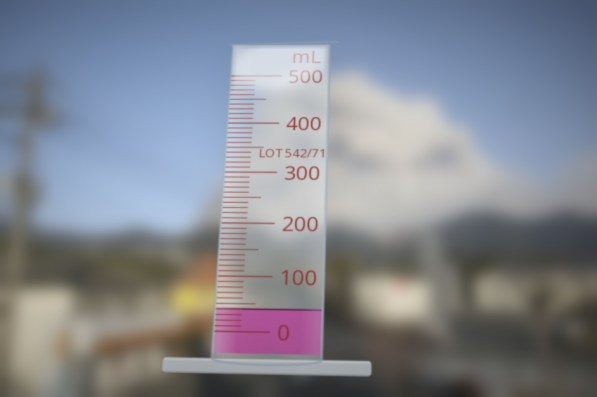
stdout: 40mL
